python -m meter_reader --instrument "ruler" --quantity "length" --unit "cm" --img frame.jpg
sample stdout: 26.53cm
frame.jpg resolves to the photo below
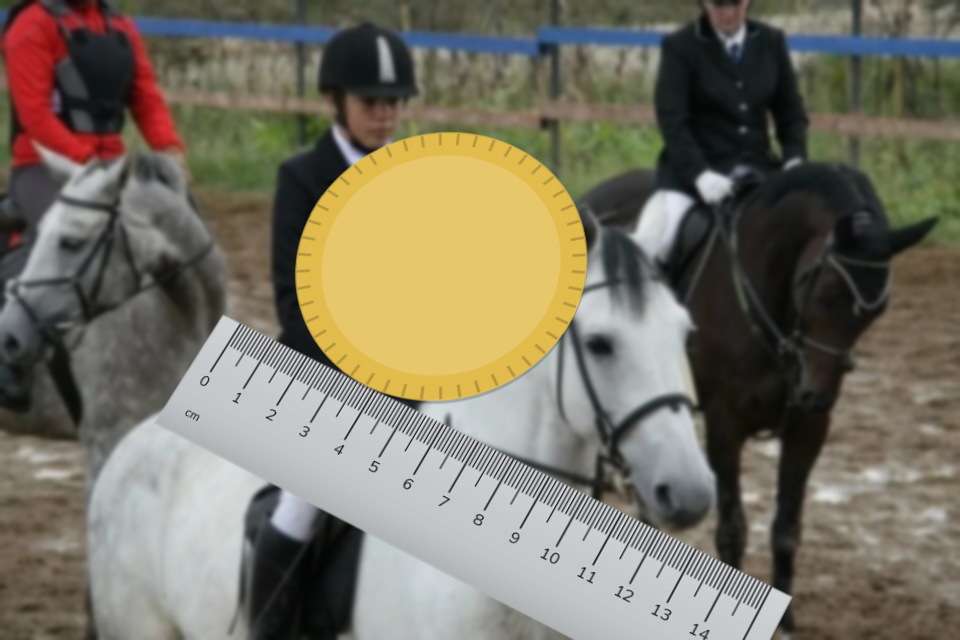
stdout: 7.5cm
